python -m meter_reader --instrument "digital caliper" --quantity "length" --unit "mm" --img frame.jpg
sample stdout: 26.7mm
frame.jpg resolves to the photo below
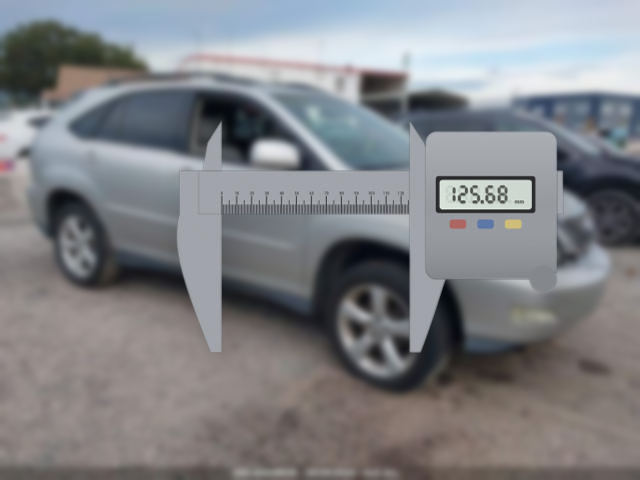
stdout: 125.68mm
